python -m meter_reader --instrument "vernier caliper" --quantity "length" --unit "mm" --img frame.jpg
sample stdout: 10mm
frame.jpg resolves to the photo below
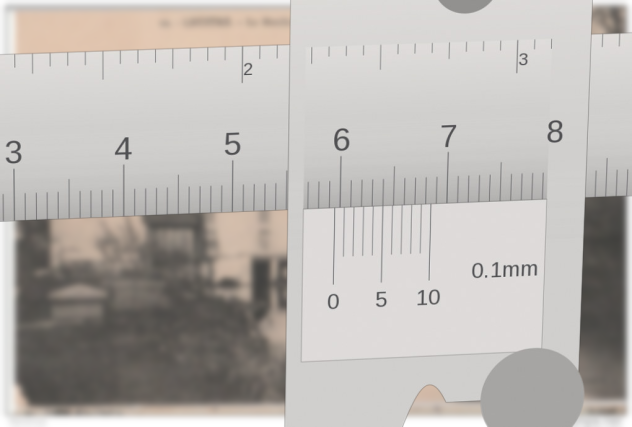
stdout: 59.5mm
